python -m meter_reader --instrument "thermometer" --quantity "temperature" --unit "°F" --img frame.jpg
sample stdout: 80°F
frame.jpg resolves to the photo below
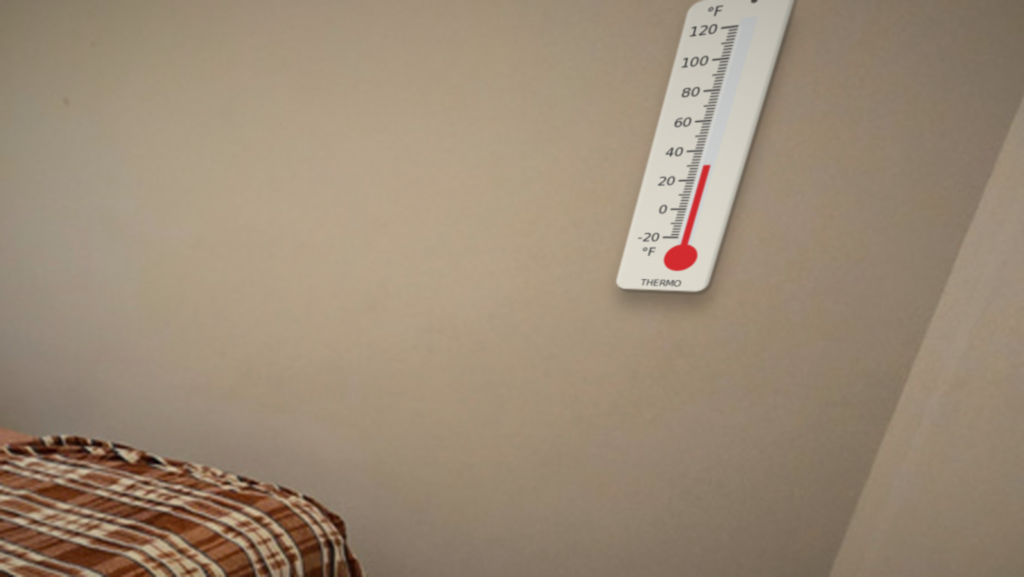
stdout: 30°F
